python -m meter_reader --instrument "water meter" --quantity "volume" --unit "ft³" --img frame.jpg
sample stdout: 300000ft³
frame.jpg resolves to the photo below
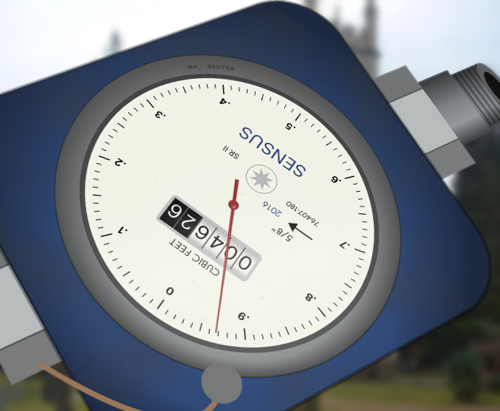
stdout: 4625.93ft³
